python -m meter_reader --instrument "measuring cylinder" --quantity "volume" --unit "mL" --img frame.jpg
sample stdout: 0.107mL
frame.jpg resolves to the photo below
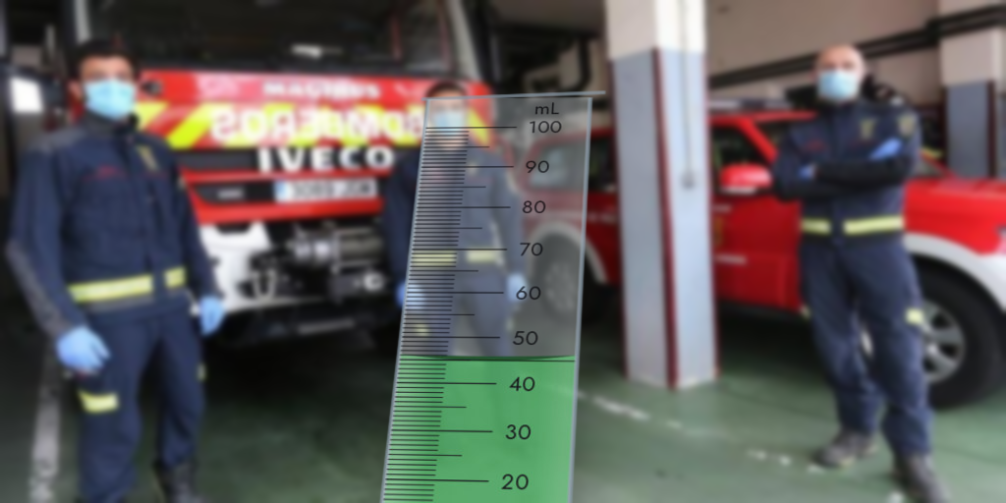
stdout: 45mL
